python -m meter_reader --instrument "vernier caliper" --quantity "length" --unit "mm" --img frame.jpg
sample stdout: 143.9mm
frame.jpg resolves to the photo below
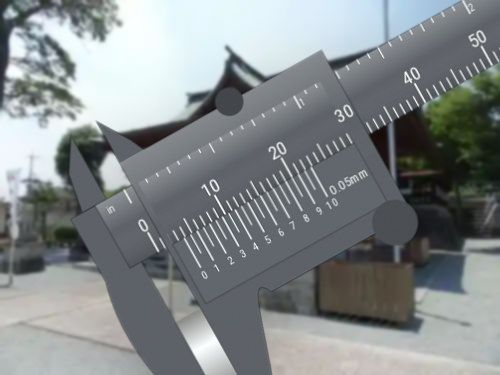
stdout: 3.8mm
